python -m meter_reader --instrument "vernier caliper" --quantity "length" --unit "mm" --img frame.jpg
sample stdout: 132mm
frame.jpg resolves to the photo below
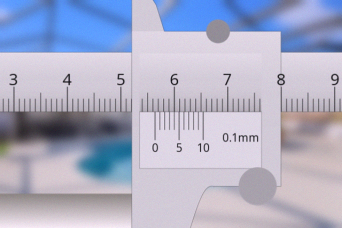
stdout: 56.4mm
